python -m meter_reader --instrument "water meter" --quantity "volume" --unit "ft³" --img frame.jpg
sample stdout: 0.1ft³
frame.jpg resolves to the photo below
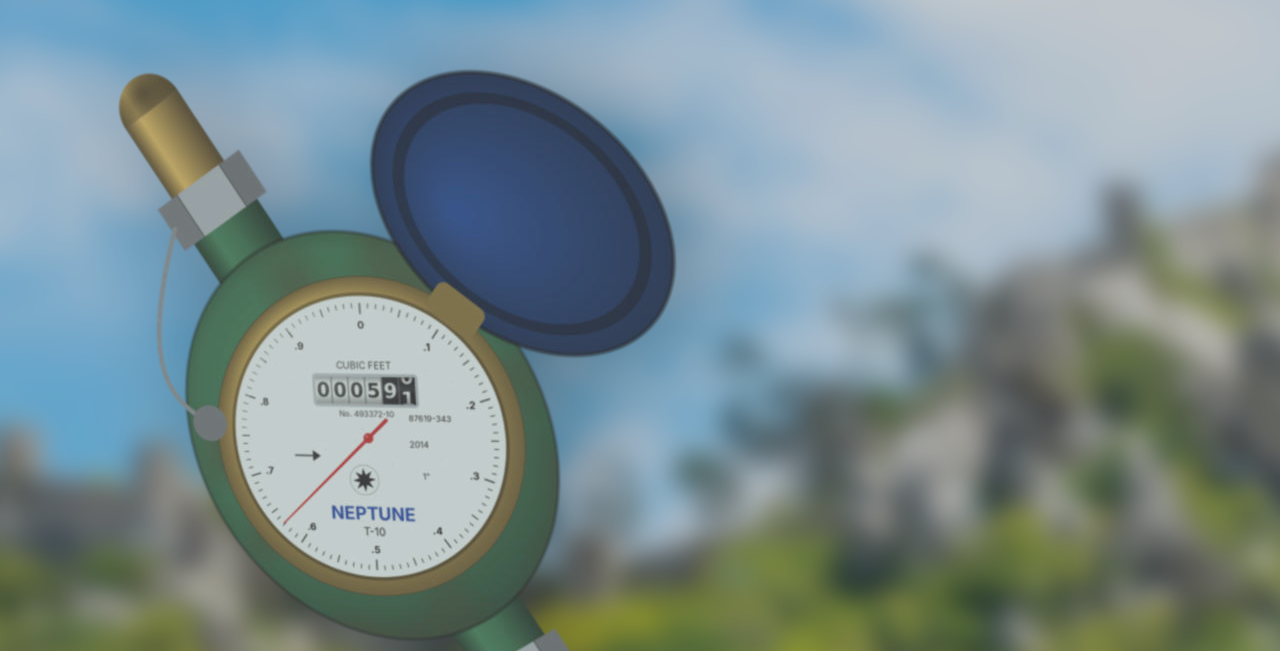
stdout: 590.63ft³
